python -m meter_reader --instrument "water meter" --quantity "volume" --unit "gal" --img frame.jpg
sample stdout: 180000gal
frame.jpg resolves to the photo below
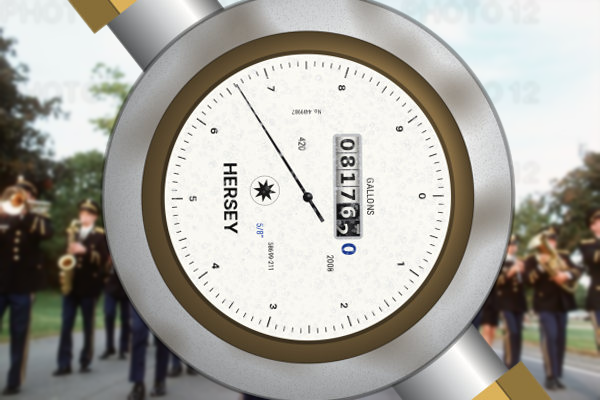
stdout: 817616.6gal
